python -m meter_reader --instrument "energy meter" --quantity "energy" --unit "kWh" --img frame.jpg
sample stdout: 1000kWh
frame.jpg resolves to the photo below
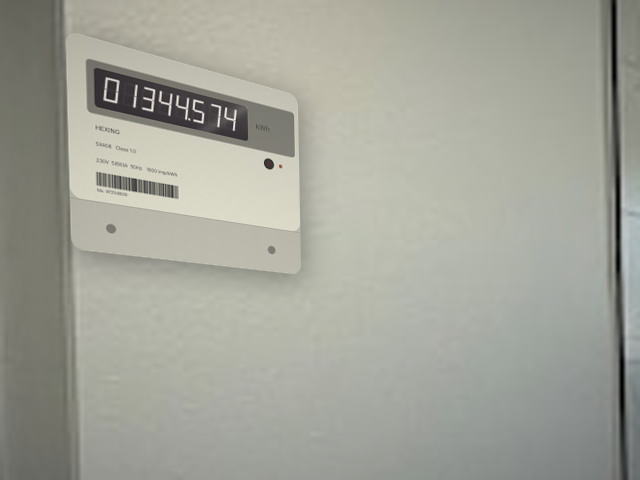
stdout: 1344.574kWh
